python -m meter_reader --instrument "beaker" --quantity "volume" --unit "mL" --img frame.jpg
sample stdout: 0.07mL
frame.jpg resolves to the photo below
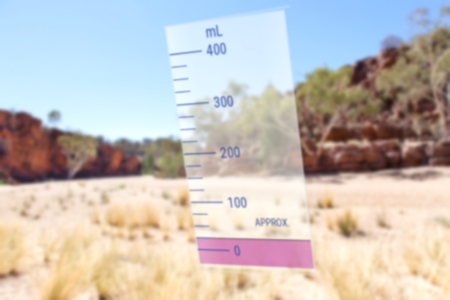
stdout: 25mL
